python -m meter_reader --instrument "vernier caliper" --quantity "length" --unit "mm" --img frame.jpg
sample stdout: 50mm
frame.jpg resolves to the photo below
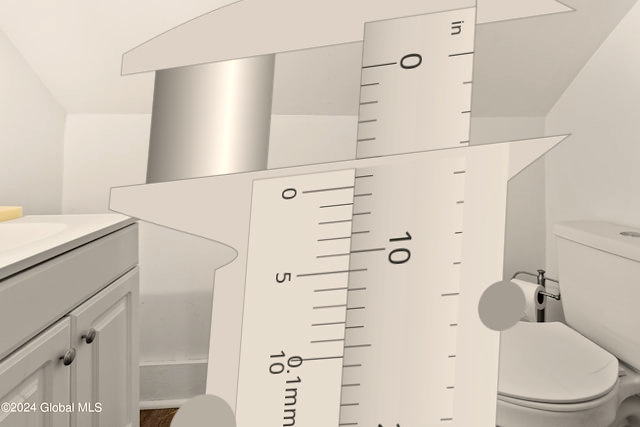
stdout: 6.5mm
